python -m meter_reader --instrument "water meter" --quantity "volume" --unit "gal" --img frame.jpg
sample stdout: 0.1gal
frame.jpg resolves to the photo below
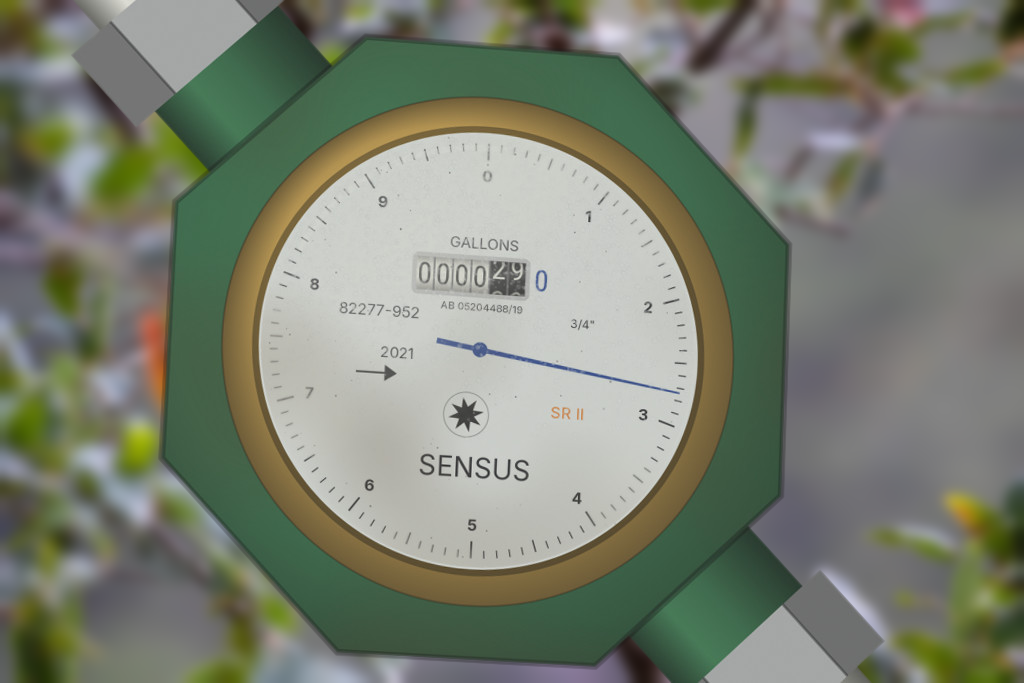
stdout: 292.7gal
